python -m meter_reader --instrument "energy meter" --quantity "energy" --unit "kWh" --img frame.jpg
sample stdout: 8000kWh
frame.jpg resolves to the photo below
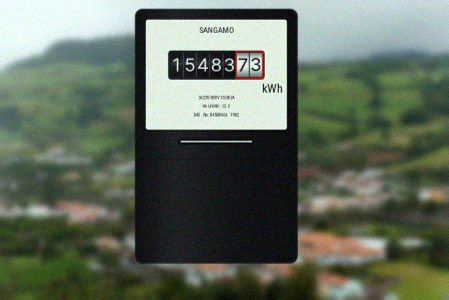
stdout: 15483.73kWh
